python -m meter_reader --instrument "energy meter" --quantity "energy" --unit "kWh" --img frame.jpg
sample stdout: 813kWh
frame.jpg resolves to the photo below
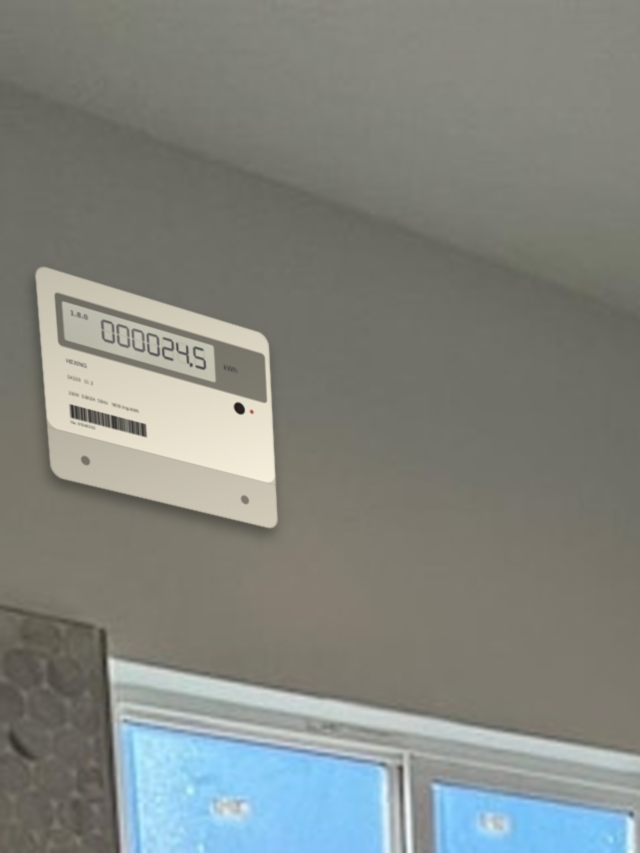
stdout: 24.5kWh
